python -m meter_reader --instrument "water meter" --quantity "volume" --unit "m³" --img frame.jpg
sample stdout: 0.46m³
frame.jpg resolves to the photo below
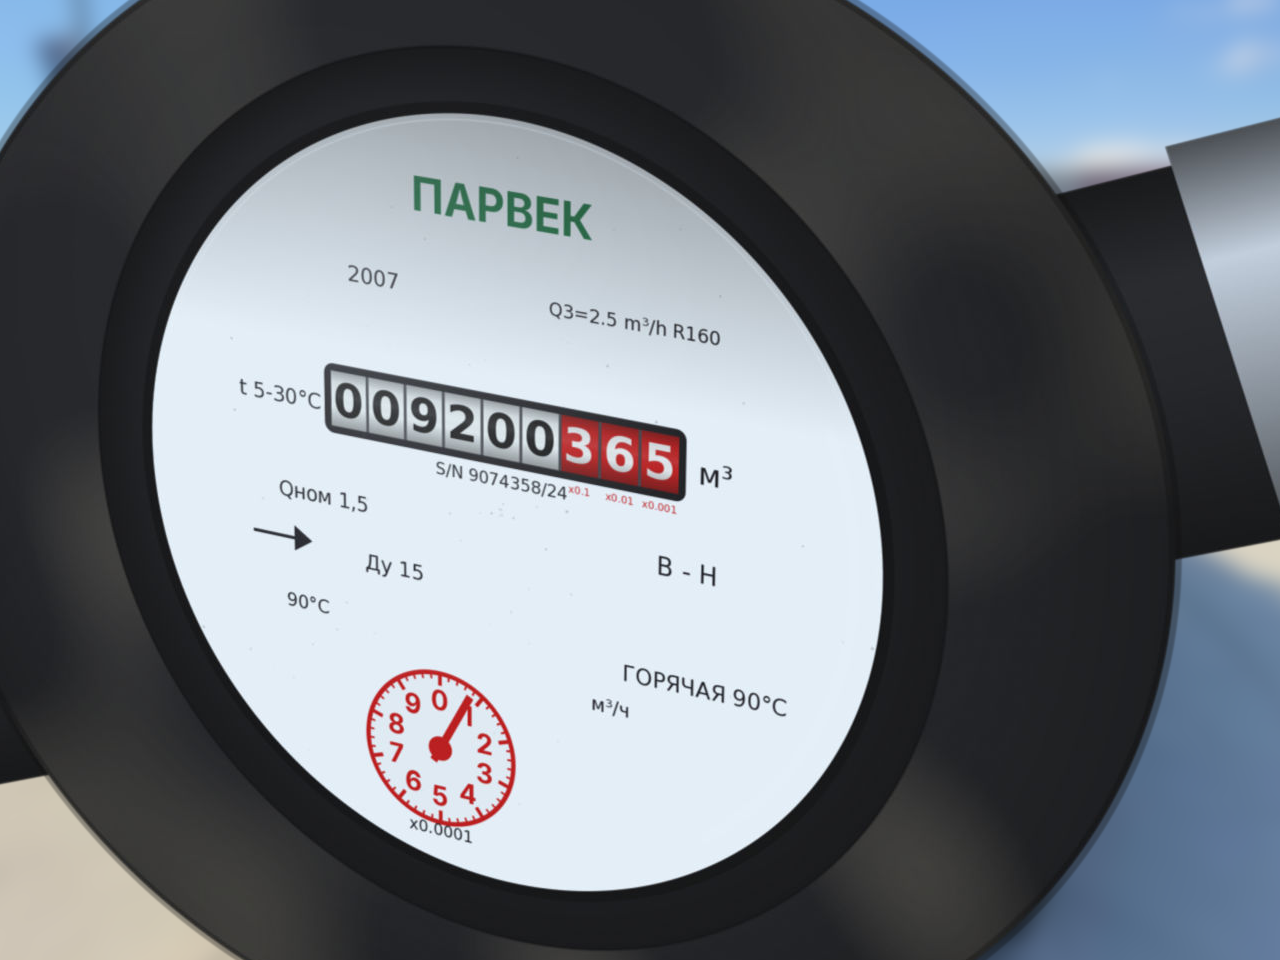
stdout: 9200.3650m³
